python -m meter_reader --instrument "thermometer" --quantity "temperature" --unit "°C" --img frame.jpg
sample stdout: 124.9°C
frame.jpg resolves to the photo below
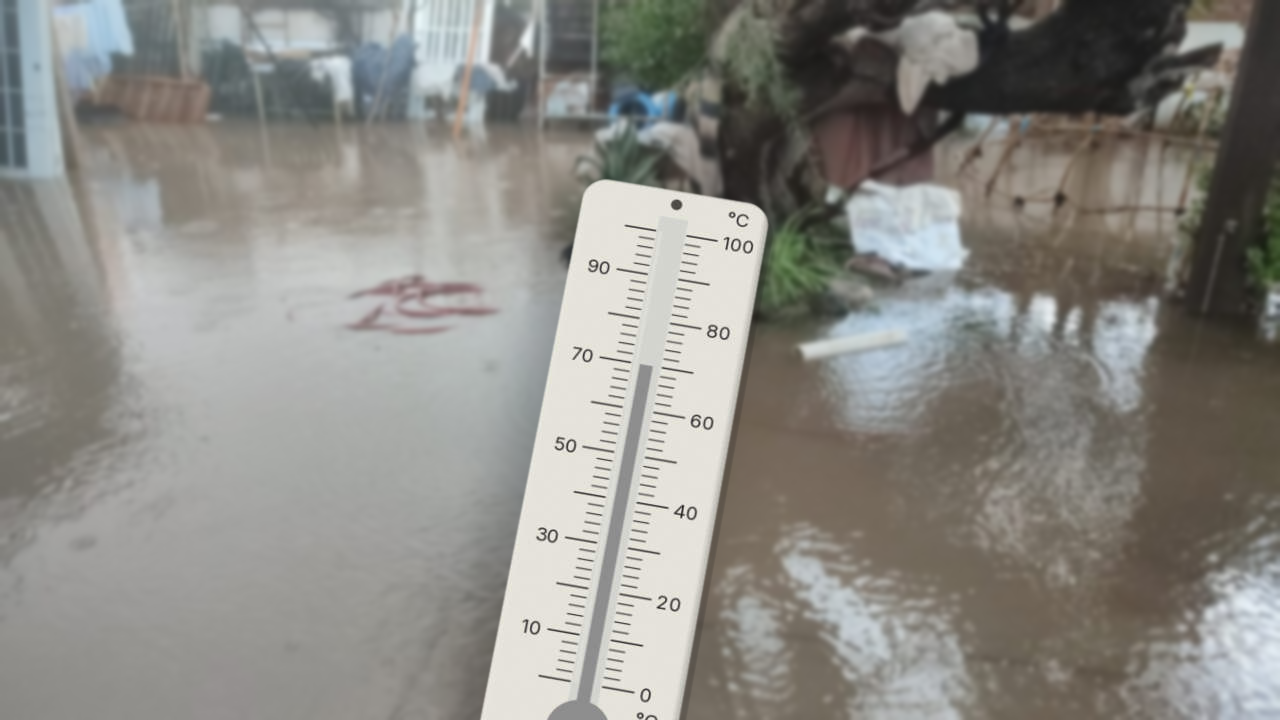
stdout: 70°C
